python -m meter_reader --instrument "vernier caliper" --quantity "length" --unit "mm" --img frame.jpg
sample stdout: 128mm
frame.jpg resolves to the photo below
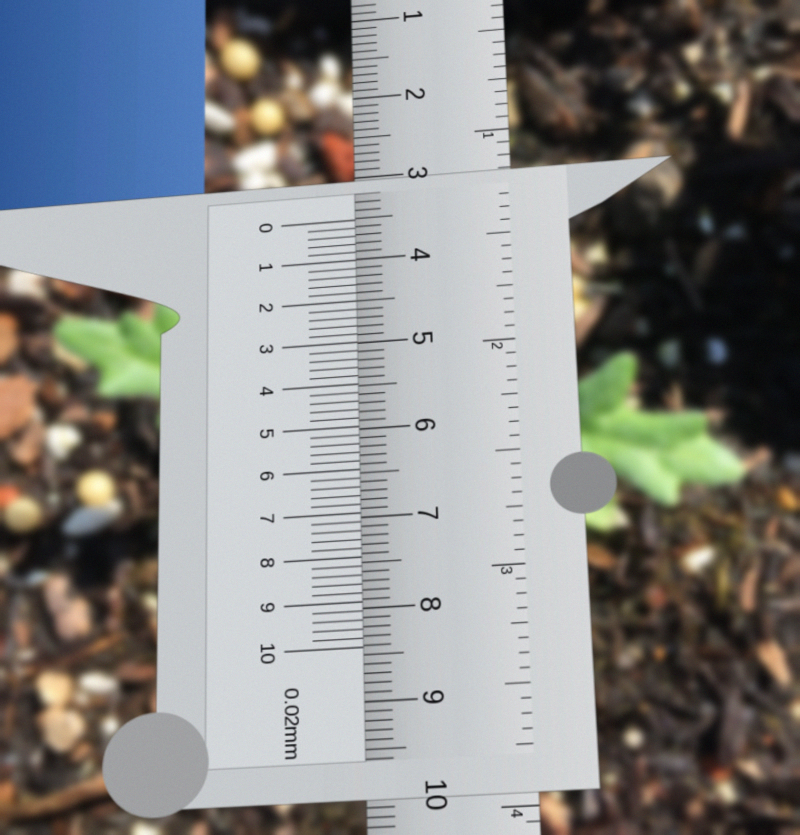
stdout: 35.2mm
